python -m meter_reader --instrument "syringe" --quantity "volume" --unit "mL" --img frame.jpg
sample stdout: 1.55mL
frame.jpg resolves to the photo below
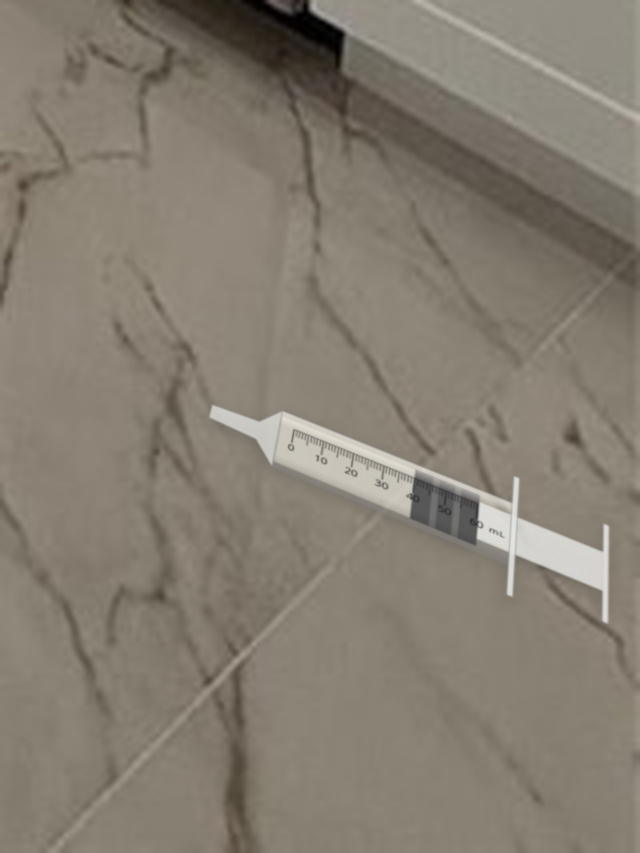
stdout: 40mL
